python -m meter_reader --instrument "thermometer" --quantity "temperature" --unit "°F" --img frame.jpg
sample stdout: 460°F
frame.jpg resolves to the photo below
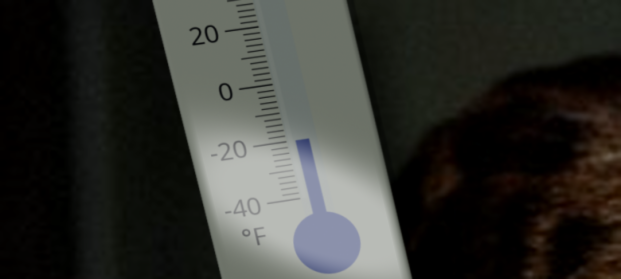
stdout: -20°F
